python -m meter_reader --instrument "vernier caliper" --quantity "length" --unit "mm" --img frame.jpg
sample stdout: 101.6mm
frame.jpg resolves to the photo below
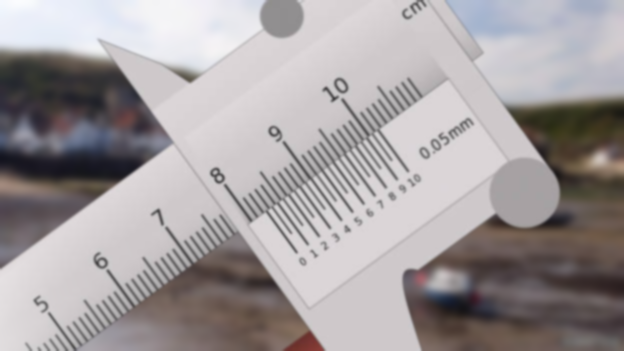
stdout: 82.5mm
